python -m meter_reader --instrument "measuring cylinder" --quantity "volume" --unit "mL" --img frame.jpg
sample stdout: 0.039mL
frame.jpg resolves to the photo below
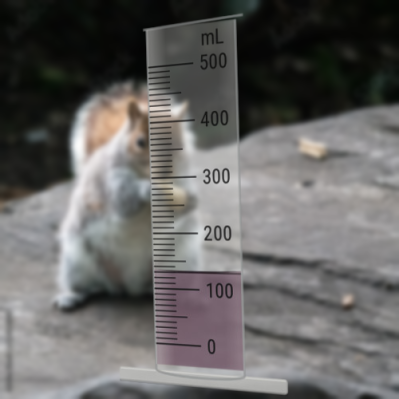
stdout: 130mL
